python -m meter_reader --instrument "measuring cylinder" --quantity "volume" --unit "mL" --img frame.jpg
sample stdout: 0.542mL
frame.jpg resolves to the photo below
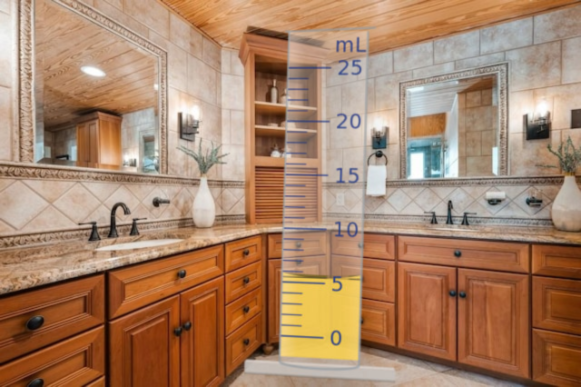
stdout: 5.5mL
